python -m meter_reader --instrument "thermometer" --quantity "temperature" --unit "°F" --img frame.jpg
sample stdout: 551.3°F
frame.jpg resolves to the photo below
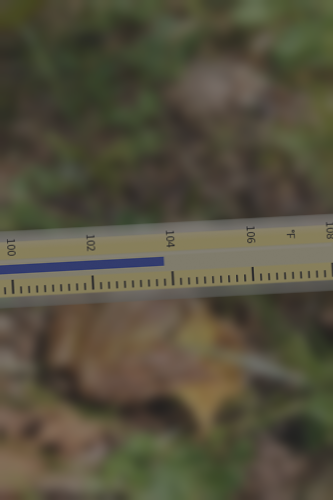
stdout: 103.8°F
